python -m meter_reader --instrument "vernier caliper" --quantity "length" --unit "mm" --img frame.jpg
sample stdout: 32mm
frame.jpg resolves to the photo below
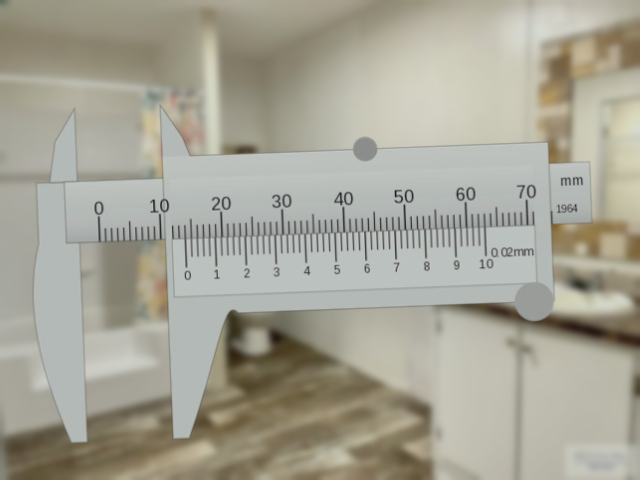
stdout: 14.0mm
